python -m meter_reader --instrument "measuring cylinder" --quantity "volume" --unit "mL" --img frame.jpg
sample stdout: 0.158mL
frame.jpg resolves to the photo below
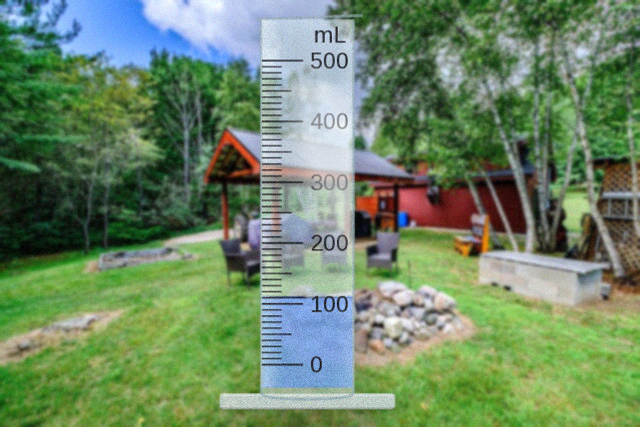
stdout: 110mL
